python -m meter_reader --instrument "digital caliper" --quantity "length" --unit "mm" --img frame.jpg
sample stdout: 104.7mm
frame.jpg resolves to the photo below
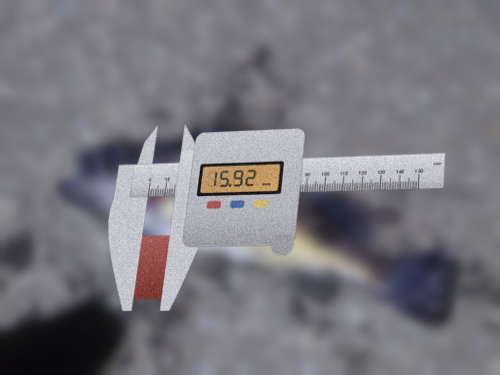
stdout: 15.92mm
